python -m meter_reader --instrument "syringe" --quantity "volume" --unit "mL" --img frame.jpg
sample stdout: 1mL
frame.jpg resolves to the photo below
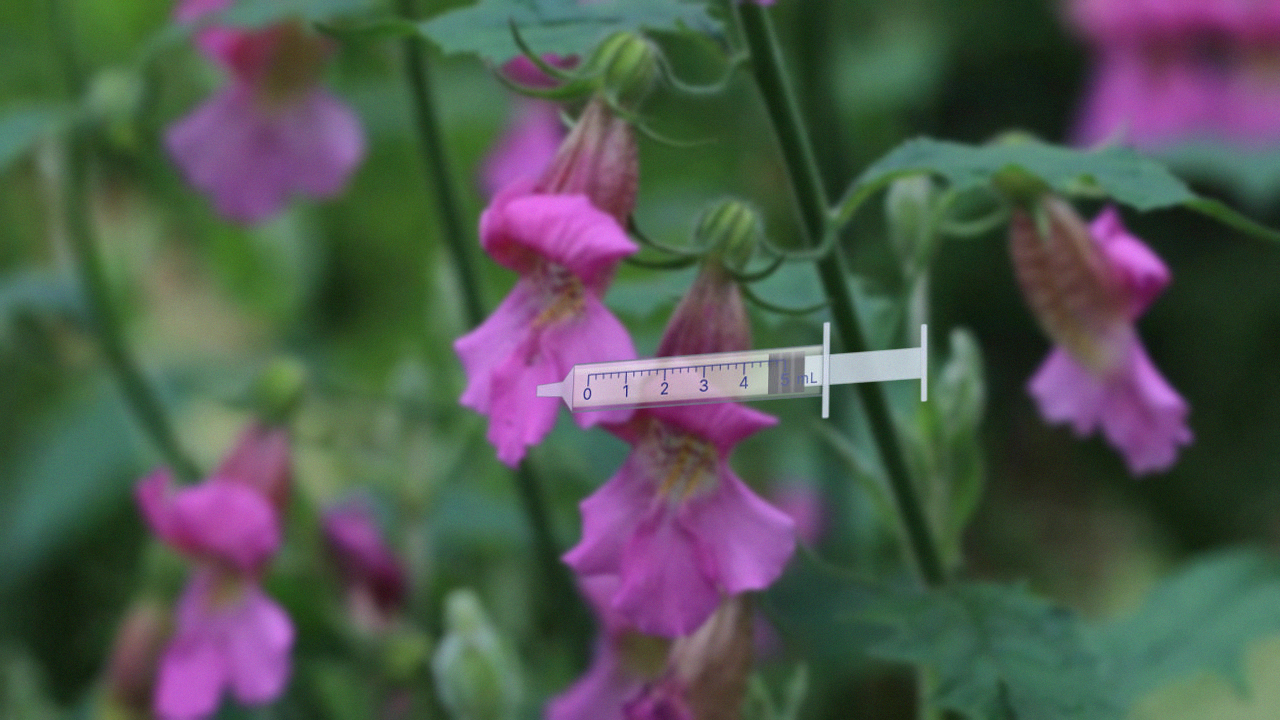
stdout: 4.6mL
